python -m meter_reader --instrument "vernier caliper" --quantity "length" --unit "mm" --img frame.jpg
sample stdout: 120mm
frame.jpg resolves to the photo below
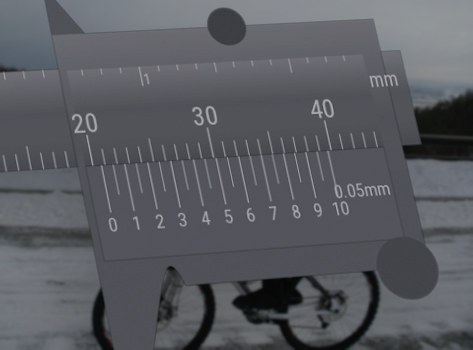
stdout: 20.7mm
